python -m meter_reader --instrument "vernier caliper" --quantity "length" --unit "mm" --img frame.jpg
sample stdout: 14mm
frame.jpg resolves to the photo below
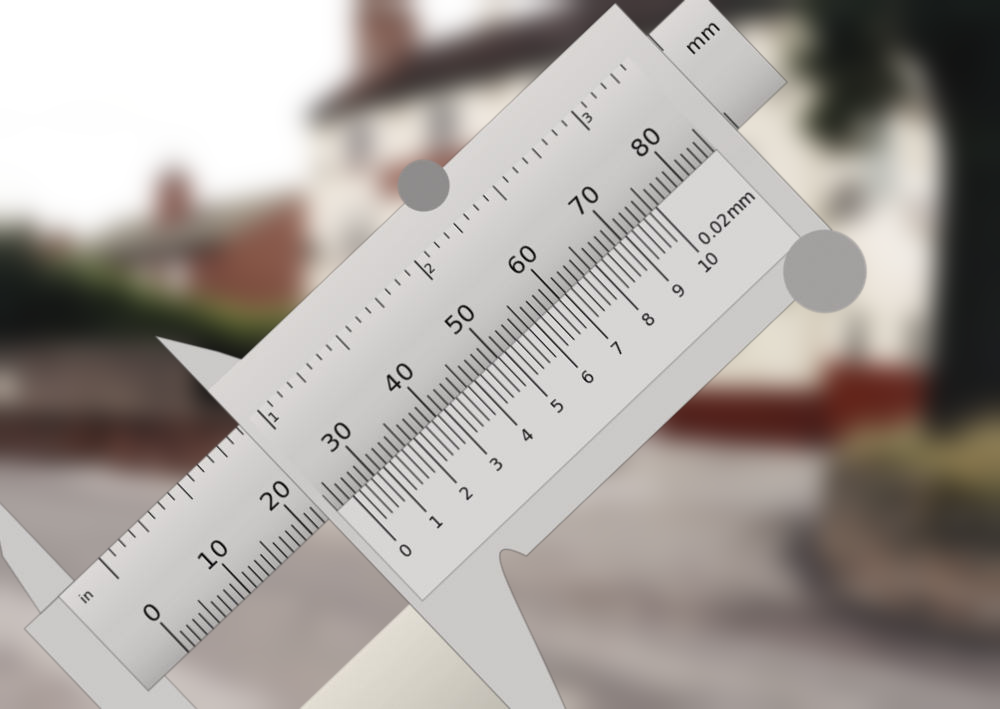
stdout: 26.6mm
